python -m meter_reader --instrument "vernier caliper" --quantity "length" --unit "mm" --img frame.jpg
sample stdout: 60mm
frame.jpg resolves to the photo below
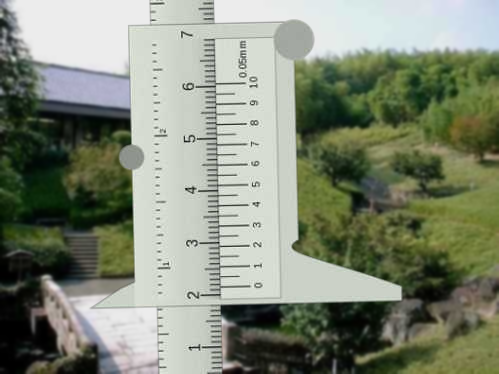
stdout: 21.5mm
